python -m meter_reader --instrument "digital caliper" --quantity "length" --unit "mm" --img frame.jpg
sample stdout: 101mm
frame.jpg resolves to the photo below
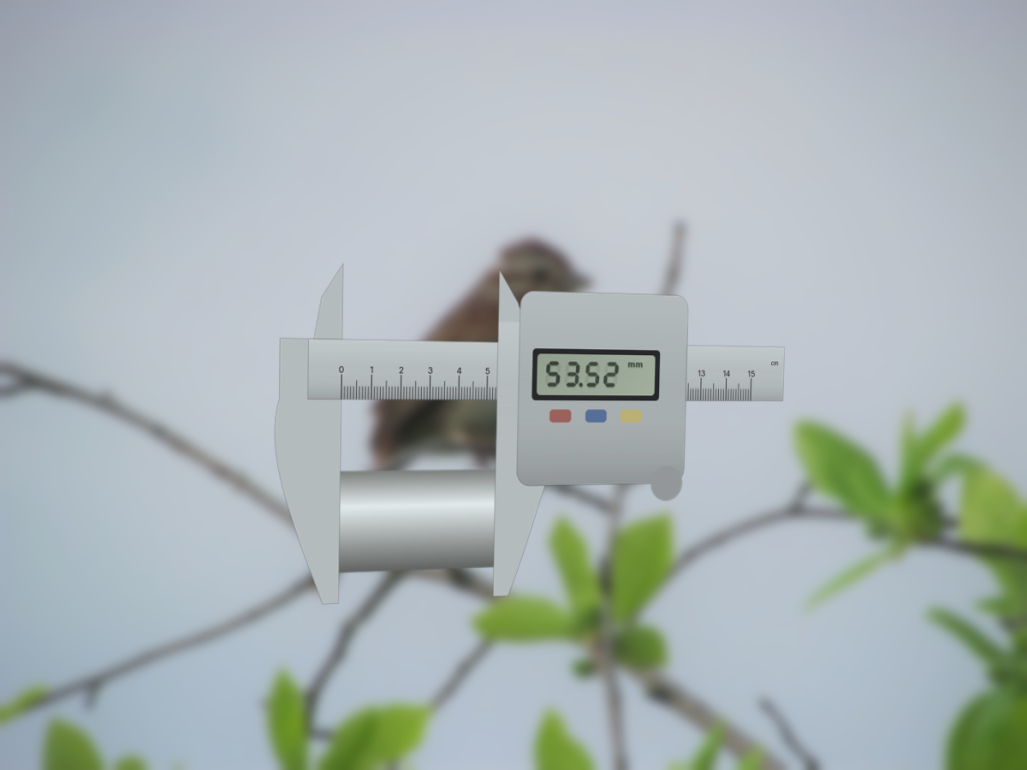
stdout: 53.52mm
